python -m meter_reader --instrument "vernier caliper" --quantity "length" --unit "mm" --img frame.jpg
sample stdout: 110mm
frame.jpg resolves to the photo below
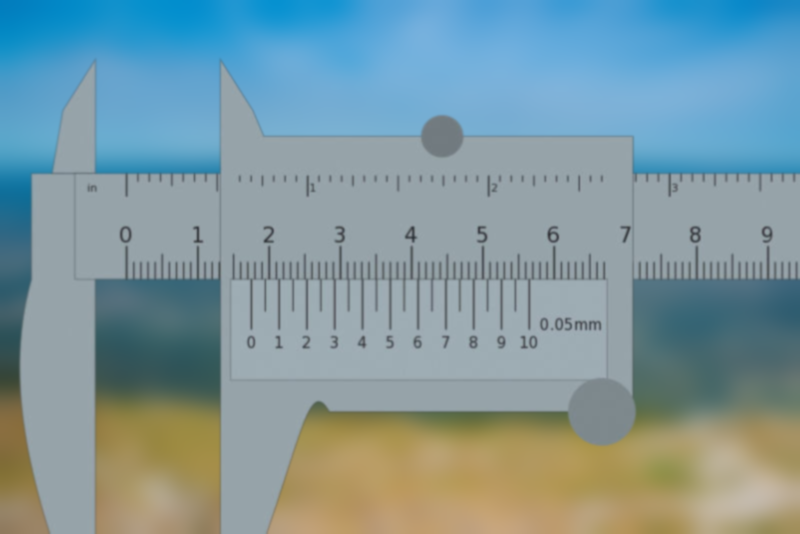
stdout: 17.5mm
